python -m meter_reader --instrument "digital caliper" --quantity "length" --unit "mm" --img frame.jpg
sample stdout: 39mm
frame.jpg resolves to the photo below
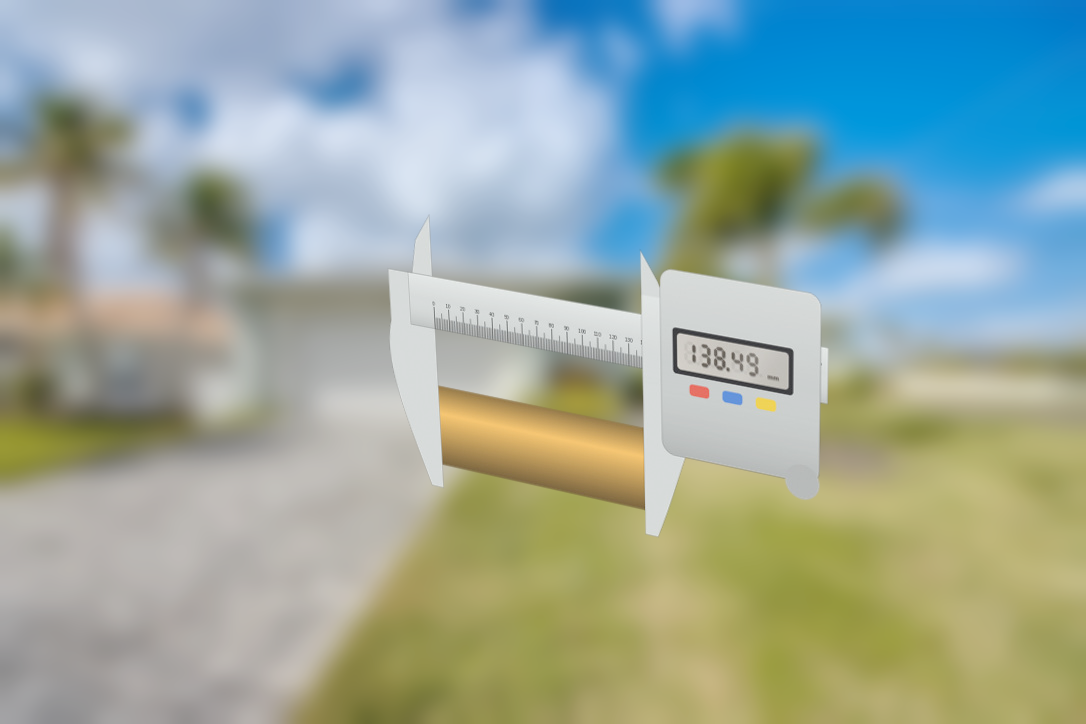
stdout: 138.49mm
